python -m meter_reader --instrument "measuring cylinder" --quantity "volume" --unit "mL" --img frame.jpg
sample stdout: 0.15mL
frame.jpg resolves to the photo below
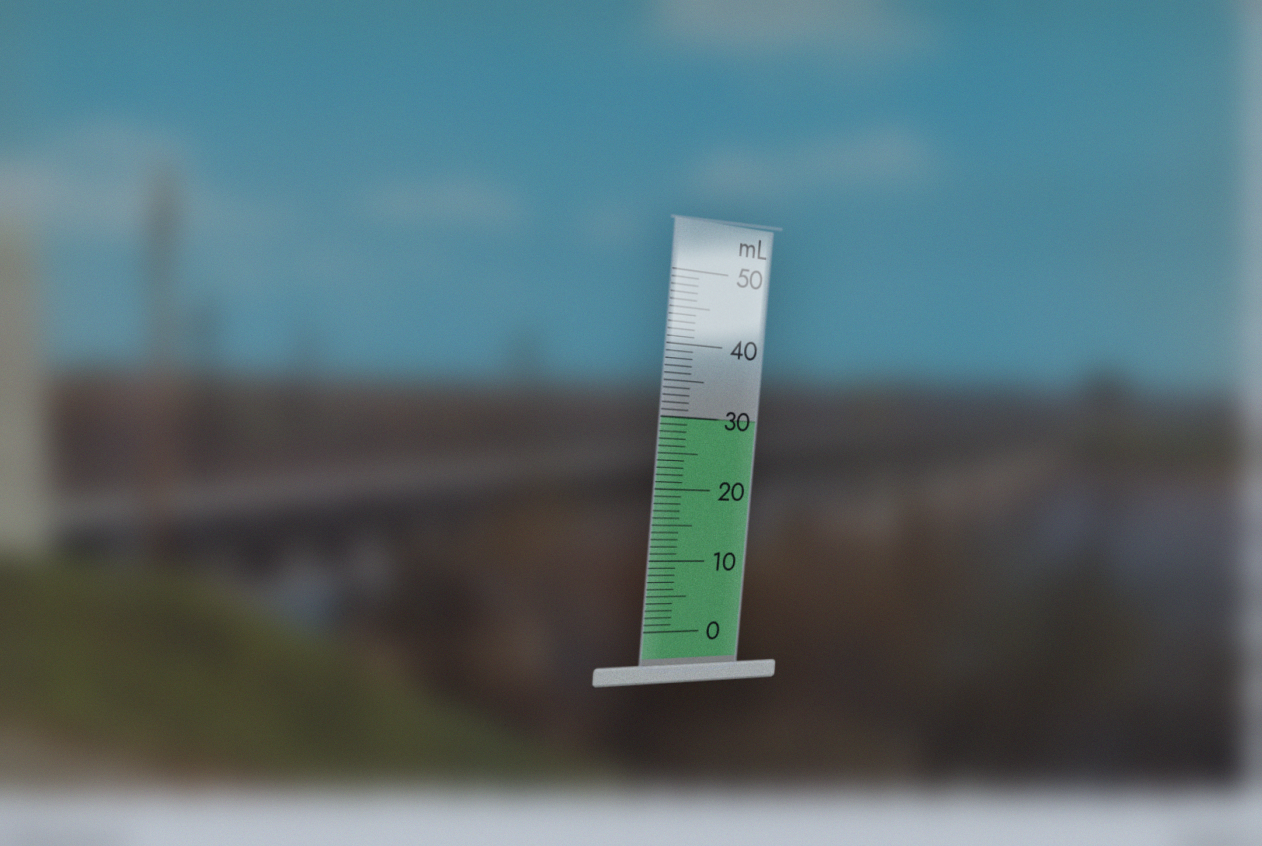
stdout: 30mL
